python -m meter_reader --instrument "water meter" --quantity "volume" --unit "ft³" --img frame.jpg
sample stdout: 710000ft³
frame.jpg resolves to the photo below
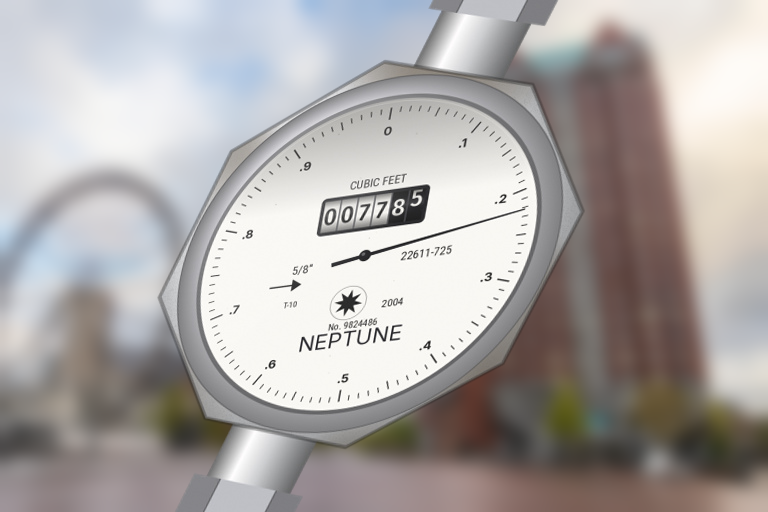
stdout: 7785.22ft³
